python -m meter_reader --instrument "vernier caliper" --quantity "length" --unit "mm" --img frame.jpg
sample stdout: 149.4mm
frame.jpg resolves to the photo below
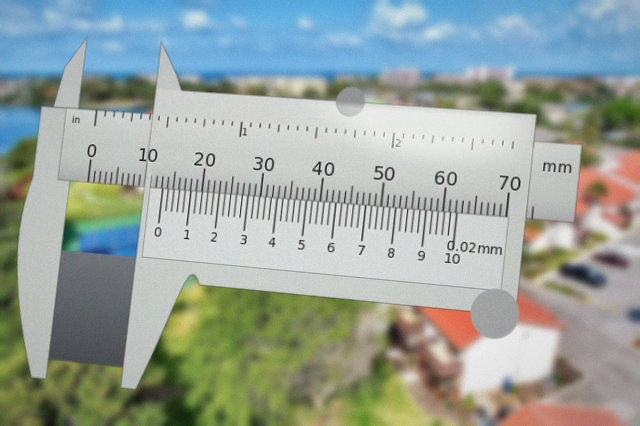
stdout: 13.2mm
